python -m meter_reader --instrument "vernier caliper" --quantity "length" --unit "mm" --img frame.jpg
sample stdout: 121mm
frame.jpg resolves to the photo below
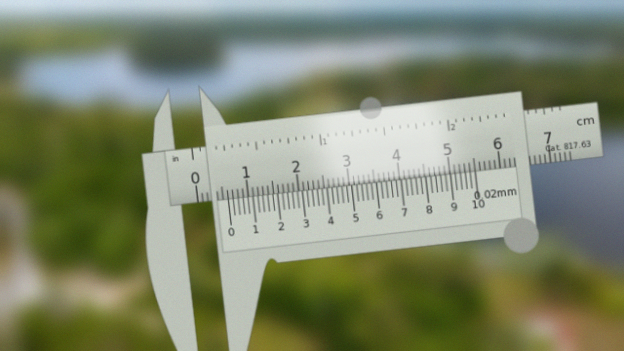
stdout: 6.0mm
